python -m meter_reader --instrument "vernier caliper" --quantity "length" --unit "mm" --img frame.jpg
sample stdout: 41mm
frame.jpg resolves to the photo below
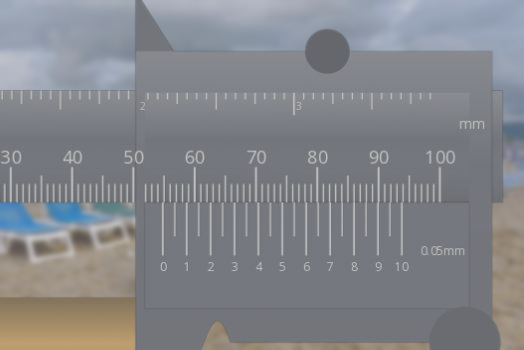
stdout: 54.8mm
